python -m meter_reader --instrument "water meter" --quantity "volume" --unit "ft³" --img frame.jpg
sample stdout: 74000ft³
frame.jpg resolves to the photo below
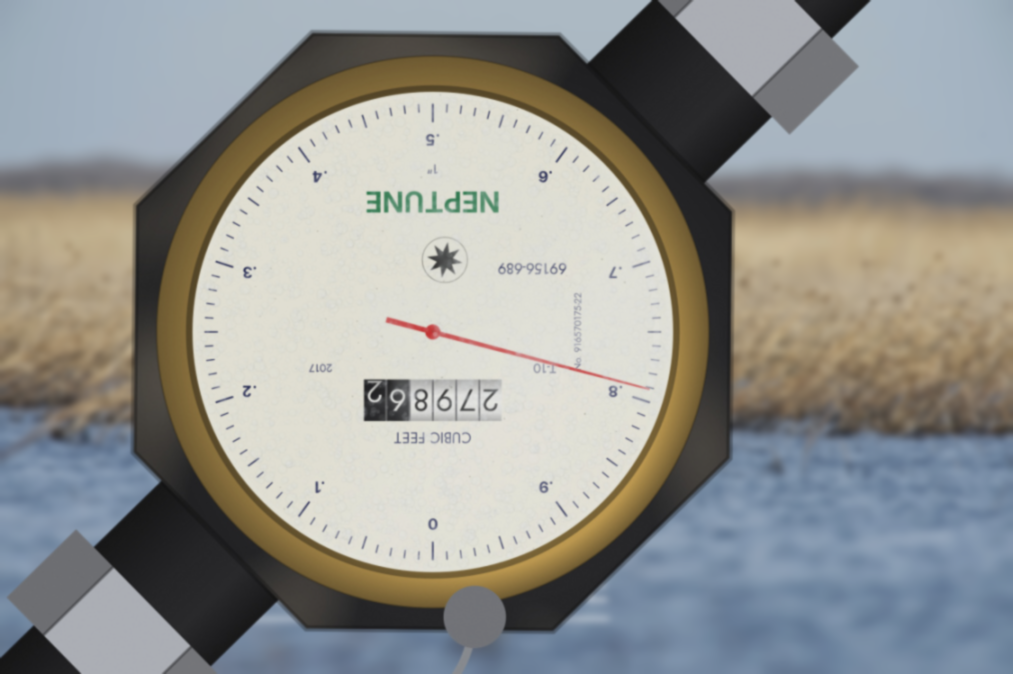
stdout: 279861.79ft³
